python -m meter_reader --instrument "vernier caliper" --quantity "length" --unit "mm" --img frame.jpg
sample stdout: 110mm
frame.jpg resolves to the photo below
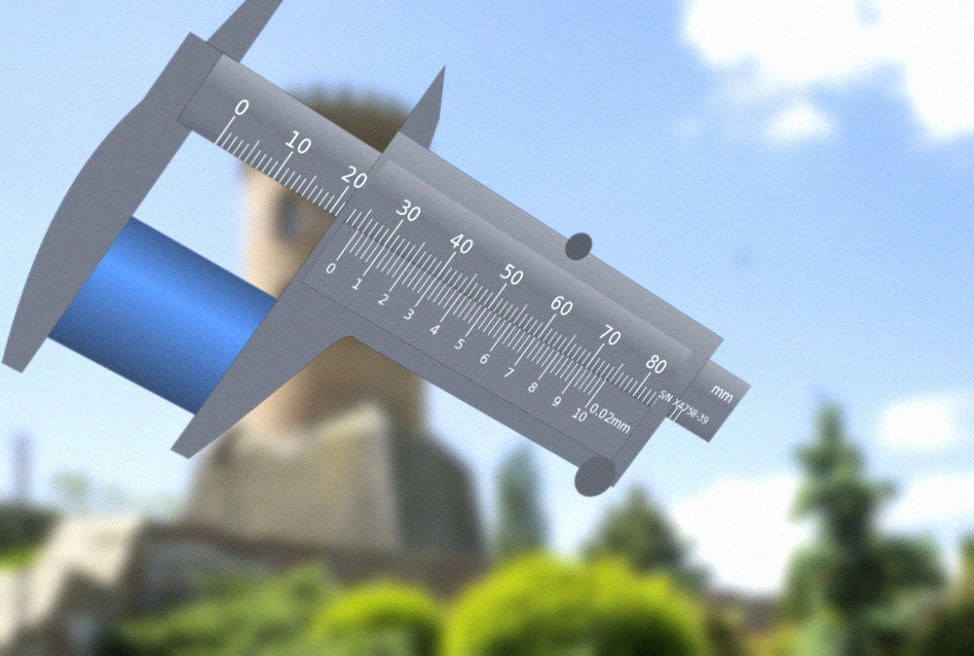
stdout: 25.2mm
